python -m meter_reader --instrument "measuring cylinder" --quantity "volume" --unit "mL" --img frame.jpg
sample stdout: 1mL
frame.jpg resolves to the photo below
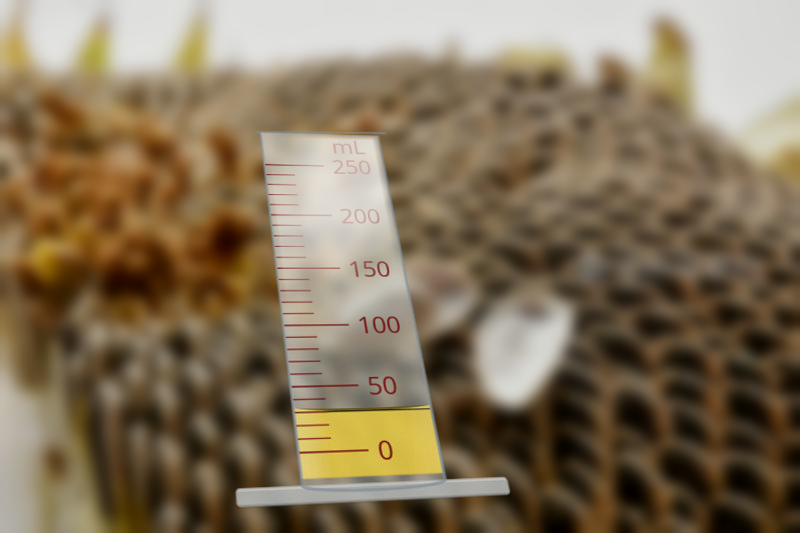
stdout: 30mL
